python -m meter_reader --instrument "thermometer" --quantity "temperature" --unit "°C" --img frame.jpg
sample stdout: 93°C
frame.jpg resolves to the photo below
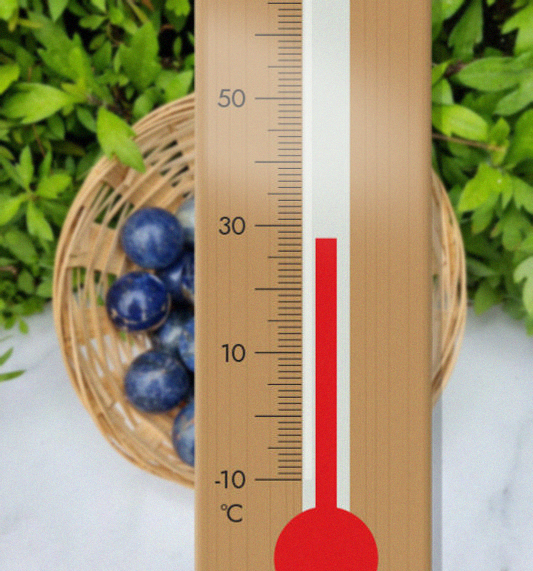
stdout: 28°C
